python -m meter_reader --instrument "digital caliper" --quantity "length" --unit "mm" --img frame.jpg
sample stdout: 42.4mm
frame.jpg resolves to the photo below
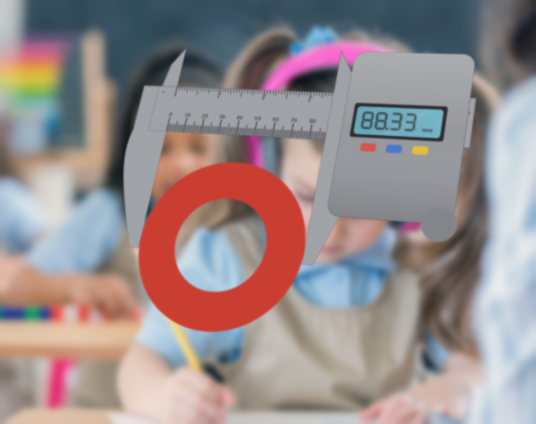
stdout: 88.33mm
